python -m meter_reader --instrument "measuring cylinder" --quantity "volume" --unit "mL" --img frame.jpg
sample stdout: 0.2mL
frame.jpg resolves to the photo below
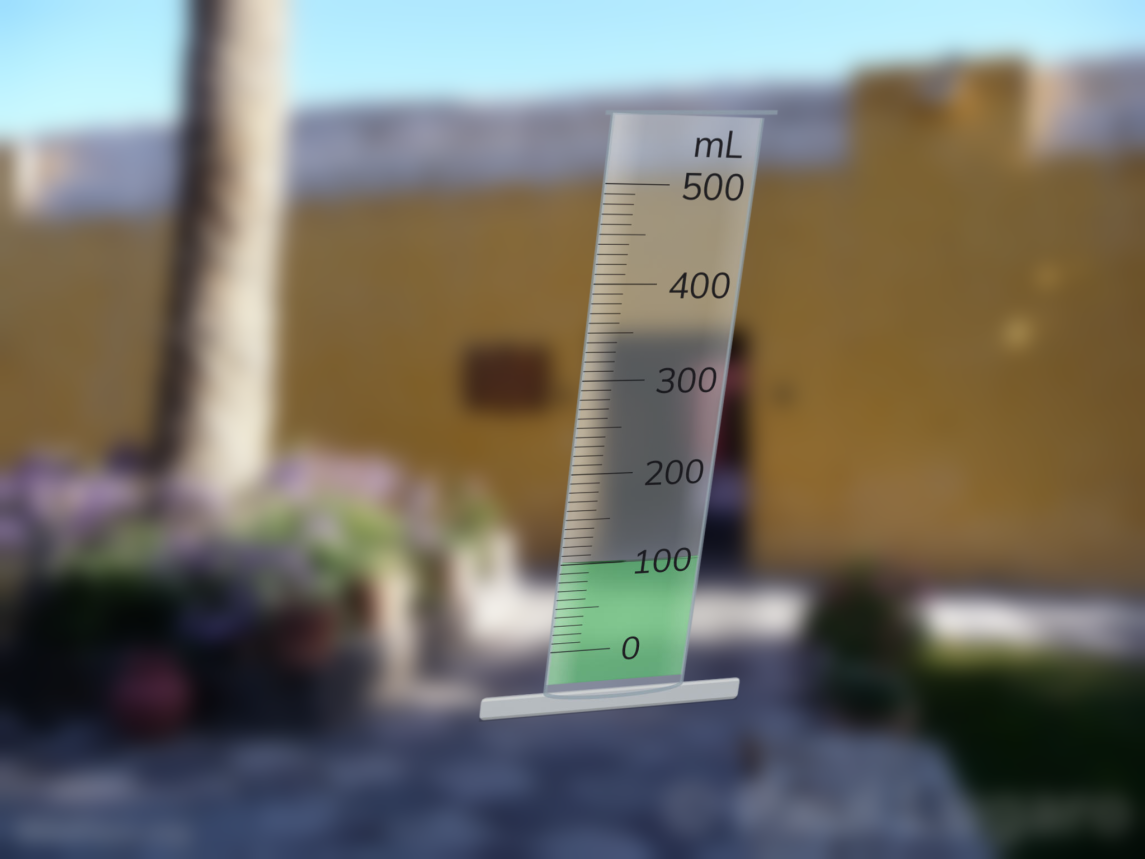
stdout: 100mL
